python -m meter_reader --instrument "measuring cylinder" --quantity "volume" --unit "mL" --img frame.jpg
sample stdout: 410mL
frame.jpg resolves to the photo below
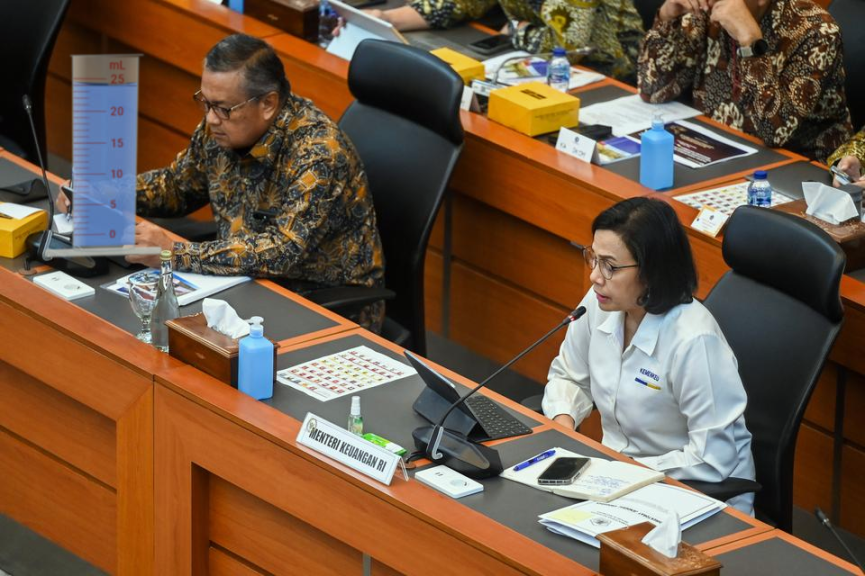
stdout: 24mL
